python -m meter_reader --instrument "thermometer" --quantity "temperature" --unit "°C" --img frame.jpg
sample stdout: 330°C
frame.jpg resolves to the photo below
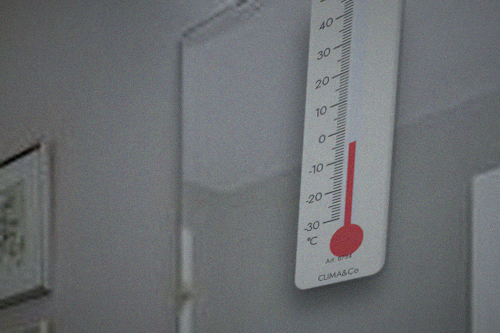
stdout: -5°C
